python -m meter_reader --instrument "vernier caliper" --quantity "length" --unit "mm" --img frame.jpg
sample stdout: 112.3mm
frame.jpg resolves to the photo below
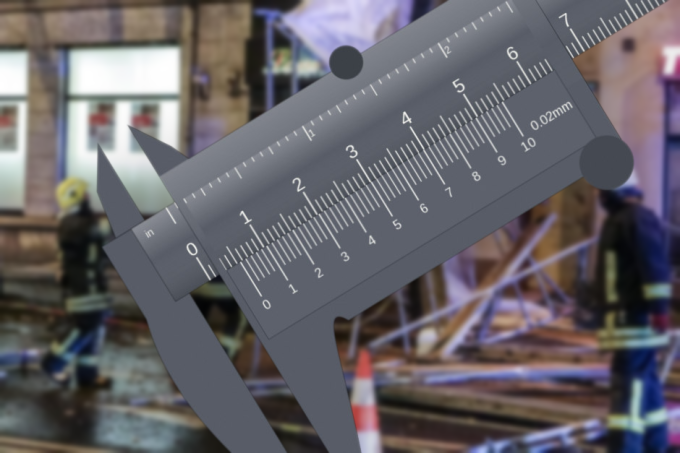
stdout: 5.6mm
